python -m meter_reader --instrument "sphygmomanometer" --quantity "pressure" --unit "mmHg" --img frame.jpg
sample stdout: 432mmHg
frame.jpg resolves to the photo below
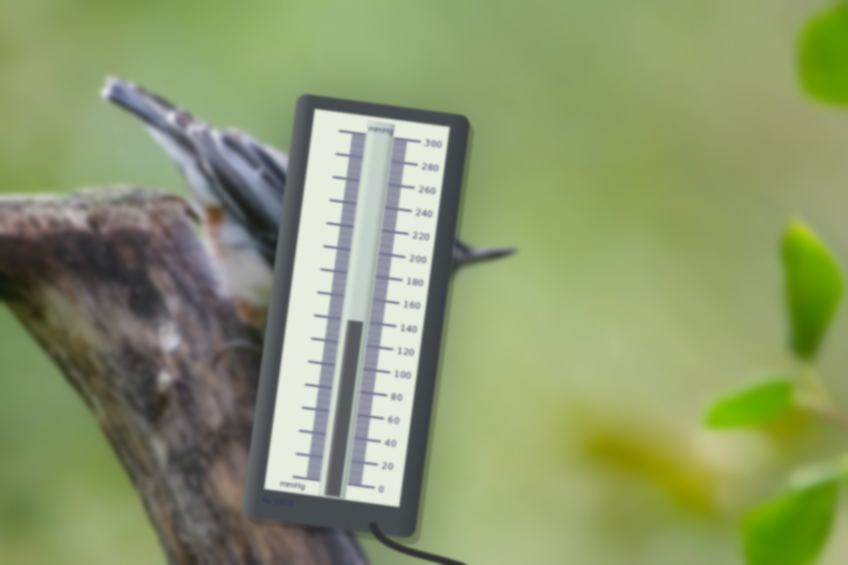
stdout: 140mmHg
